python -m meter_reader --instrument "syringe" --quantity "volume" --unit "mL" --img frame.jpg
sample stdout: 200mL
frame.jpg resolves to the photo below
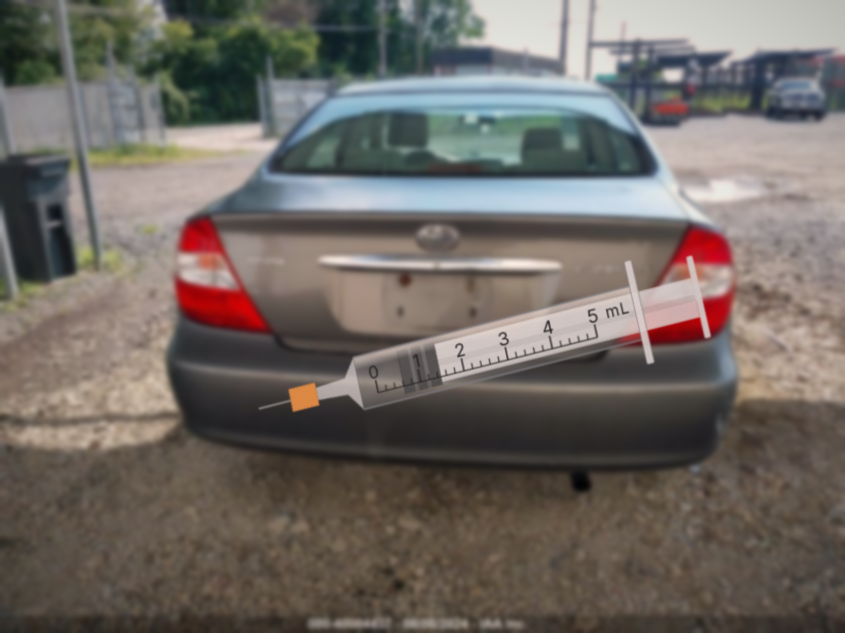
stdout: 0.6mL
